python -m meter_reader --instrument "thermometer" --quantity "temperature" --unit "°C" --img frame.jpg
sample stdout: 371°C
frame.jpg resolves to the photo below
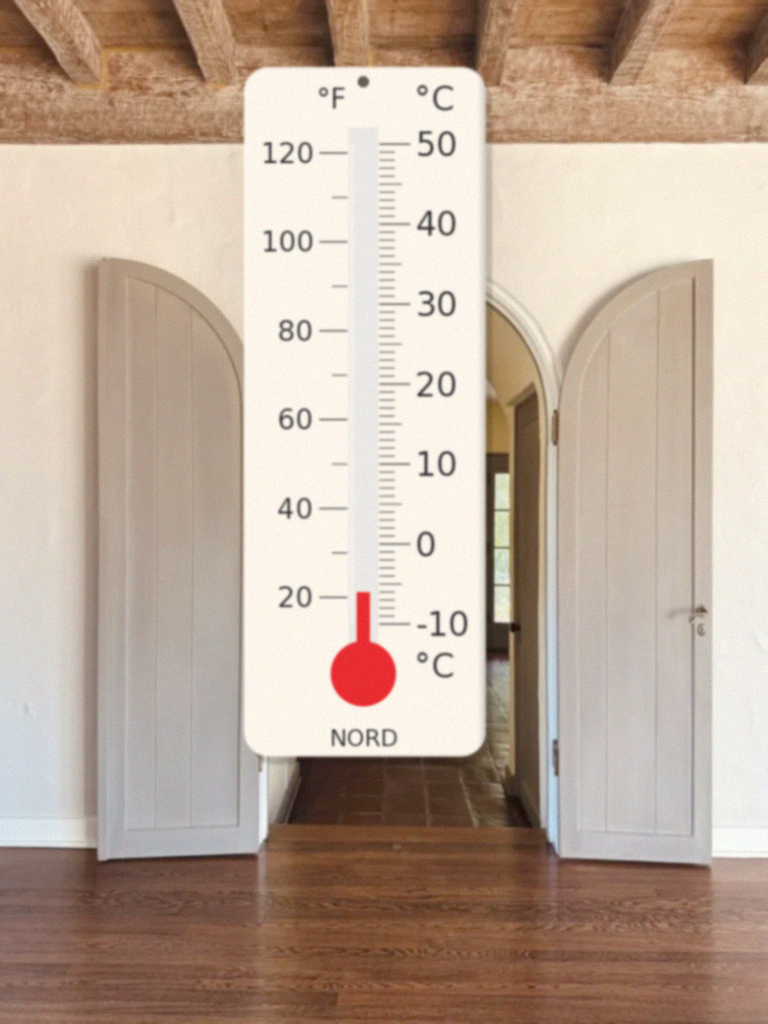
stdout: -6°C
